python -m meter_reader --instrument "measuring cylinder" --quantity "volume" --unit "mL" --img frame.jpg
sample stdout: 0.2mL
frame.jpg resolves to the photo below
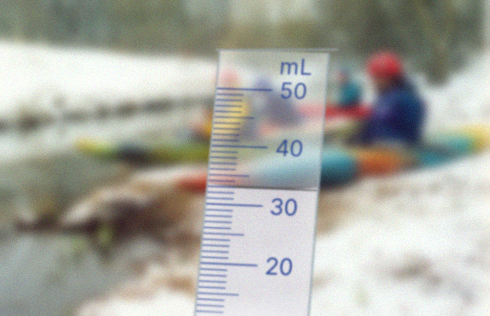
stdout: 33mL
